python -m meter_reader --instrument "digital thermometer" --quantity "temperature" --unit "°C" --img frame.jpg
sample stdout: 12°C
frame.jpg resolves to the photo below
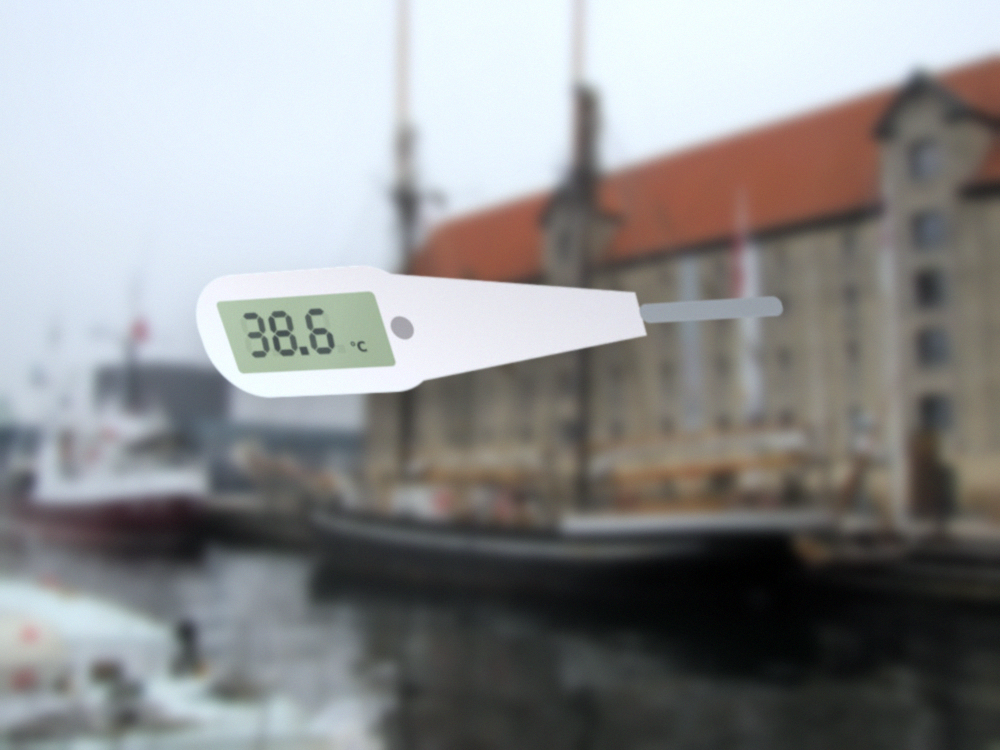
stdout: 38.6°C
